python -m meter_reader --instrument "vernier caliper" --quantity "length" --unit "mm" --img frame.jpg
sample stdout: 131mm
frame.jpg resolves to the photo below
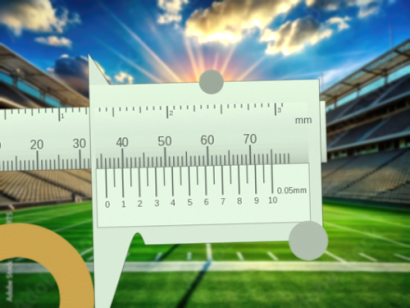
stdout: 36.0mm
